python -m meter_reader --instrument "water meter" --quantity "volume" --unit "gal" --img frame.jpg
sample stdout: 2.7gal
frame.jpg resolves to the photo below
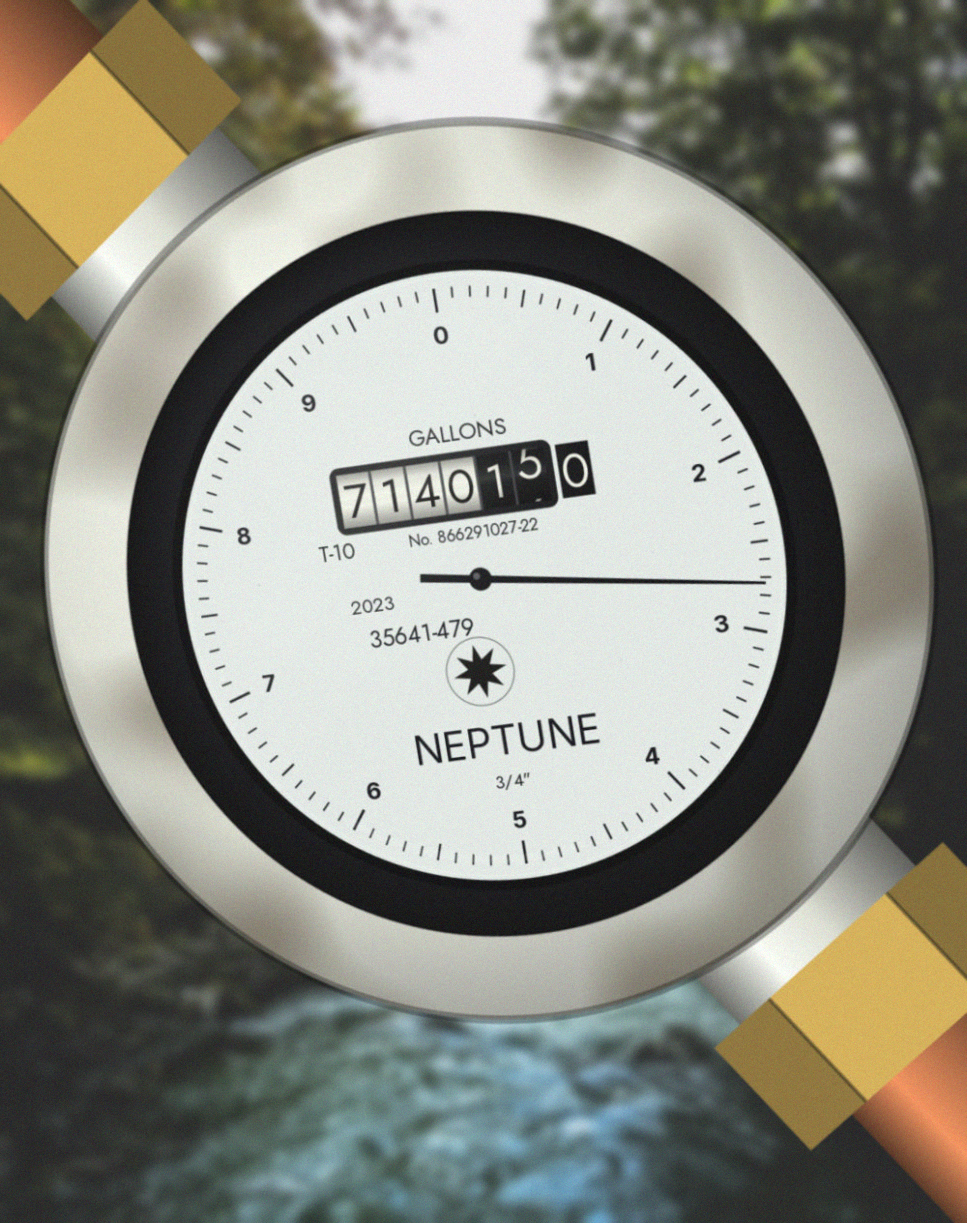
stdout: 7140152.7gal
